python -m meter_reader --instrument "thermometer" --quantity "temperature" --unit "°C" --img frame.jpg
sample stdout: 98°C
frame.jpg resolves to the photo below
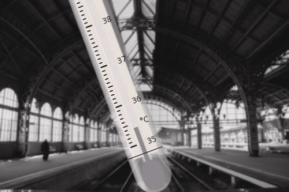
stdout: 35.4°C
